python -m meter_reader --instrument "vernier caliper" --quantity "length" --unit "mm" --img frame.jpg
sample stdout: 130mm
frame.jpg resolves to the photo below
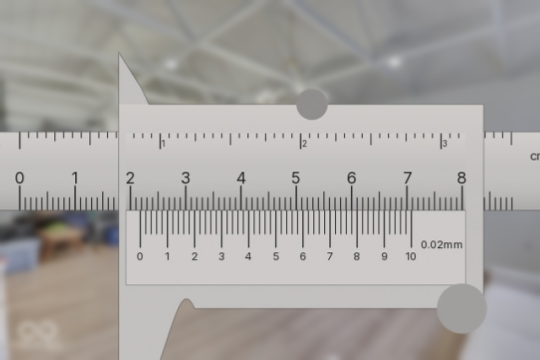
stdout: 21.8mm
